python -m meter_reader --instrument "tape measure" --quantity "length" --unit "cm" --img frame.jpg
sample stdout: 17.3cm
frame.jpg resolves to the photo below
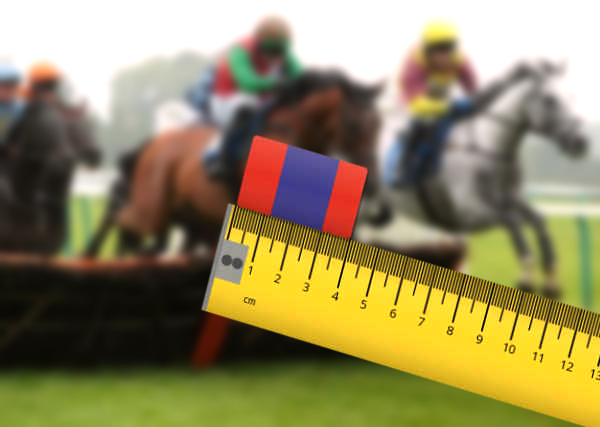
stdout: 4cm
